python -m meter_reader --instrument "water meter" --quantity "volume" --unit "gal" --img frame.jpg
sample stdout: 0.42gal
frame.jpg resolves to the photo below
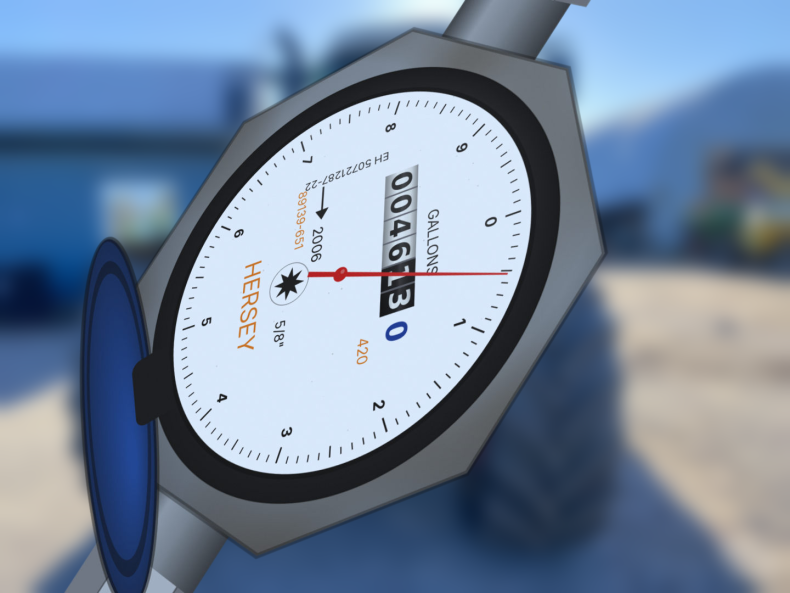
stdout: 46130.5gal
